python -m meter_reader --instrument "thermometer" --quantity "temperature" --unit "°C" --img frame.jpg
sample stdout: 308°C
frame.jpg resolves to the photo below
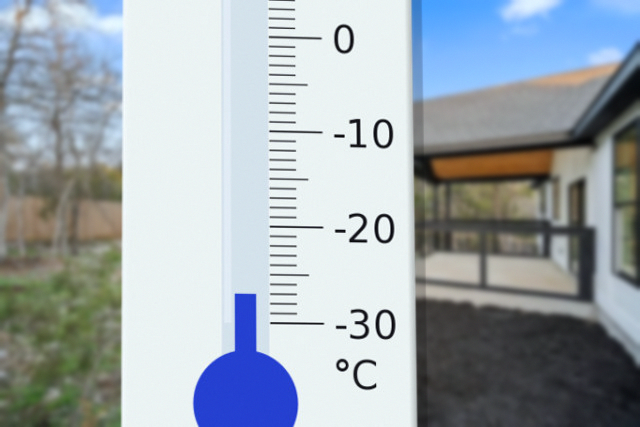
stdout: -27°C
